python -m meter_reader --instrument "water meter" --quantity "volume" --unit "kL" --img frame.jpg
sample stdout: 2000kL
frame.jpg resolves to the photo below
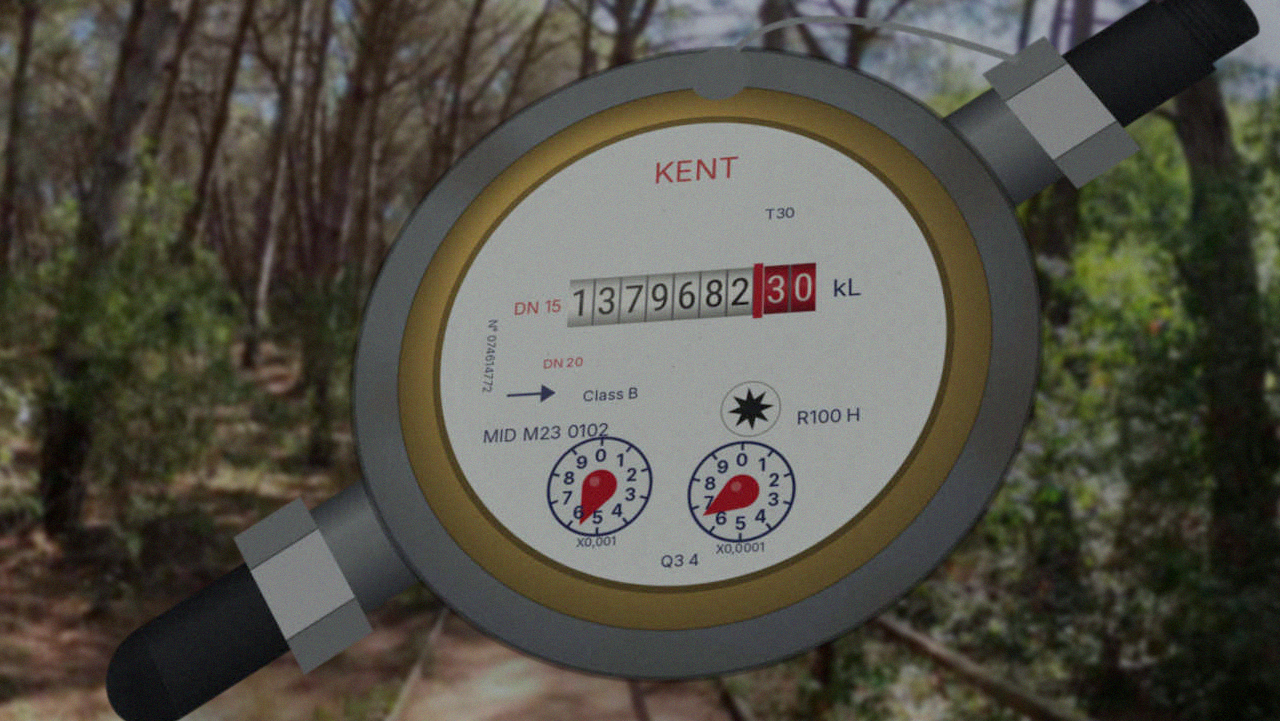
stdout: 1379682.3056kL
